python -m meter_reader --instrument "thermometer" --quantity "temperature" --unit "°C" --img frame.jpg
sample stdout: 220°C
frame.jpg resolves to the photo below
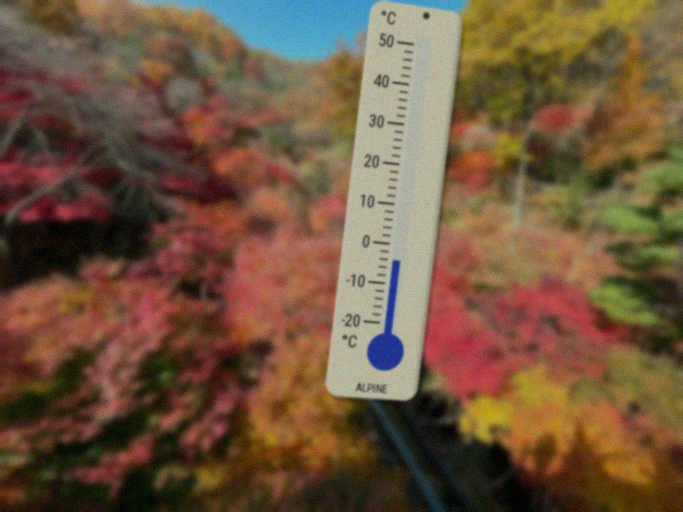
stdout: -4°C
